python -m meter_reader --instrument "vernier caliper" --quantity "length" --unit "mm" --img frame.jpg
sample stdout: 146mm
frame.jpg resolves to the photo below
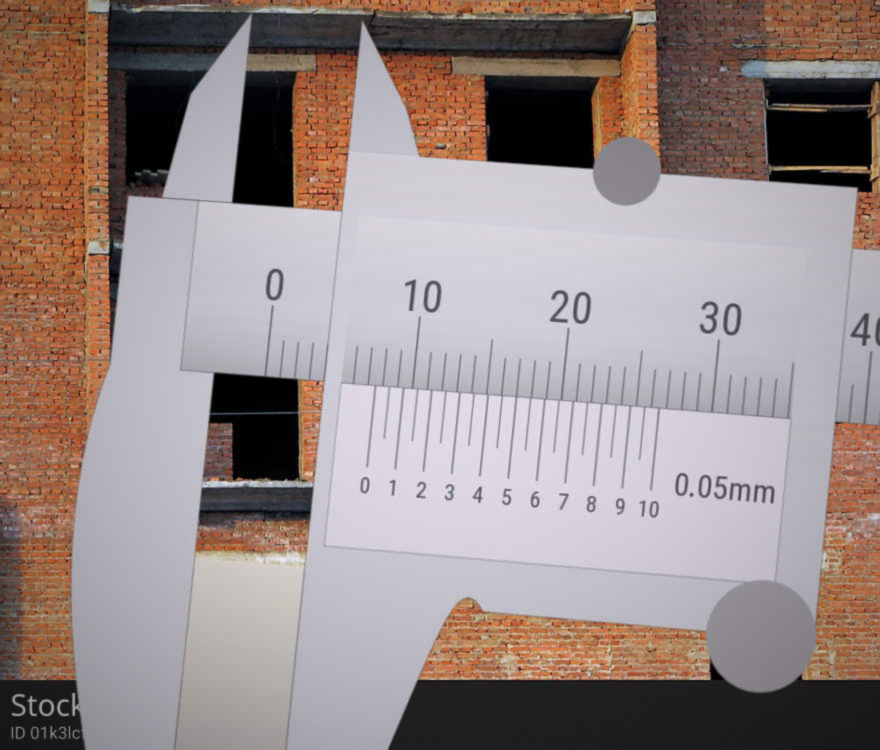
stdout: 7.5mm
